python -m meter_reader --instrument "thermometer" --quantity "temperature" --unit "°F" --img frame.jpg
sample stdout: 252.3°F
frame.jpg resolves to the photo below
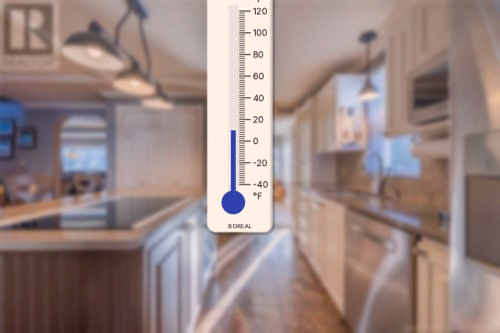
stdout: 10°F
